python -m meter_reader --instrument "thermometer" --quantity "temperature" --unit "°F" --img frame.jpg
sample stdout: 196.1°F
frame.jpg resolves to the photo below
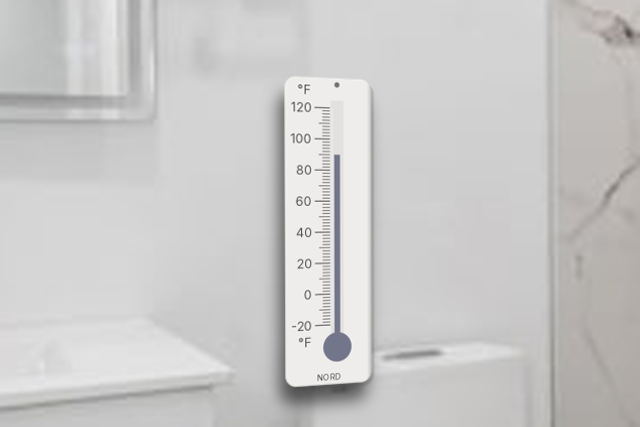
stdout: 90°F
